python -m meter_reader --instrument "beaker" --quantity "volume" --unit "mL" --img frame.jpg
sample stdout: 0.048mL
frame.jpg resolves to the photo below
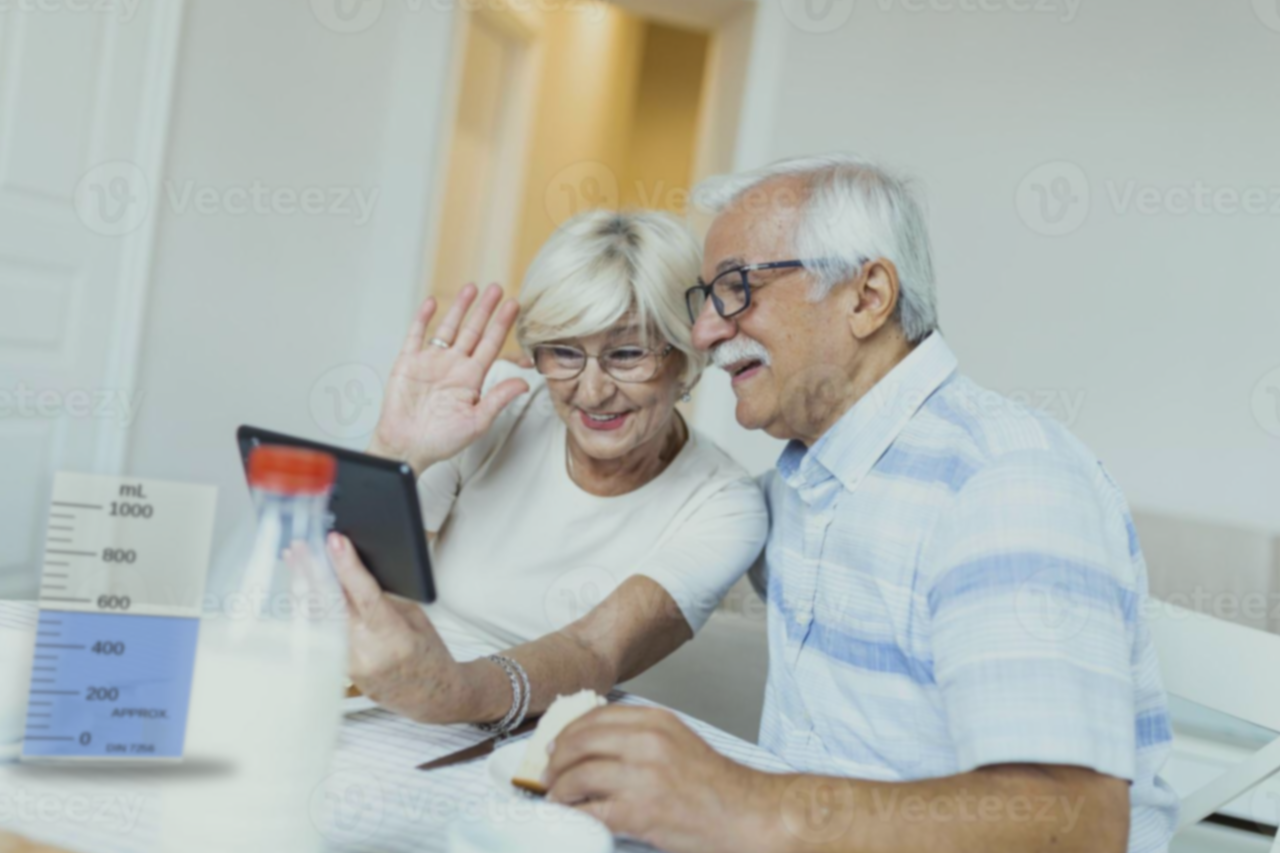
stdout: 550mL
